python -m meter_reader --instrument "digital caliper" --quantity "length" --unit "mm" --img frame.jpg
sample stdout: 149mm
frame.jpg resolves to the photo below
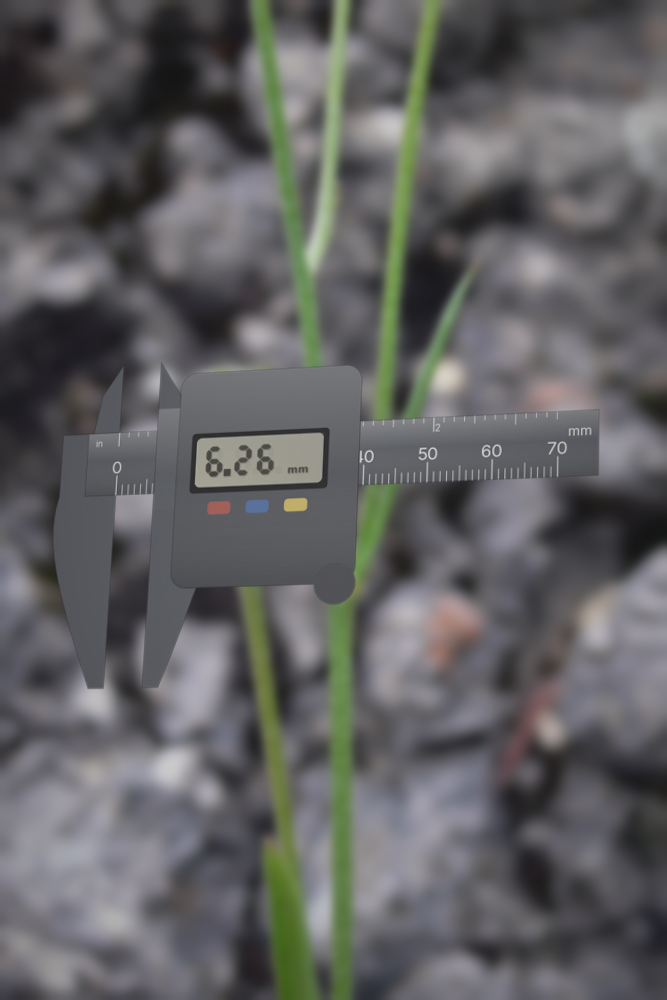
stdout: 6.26mm
